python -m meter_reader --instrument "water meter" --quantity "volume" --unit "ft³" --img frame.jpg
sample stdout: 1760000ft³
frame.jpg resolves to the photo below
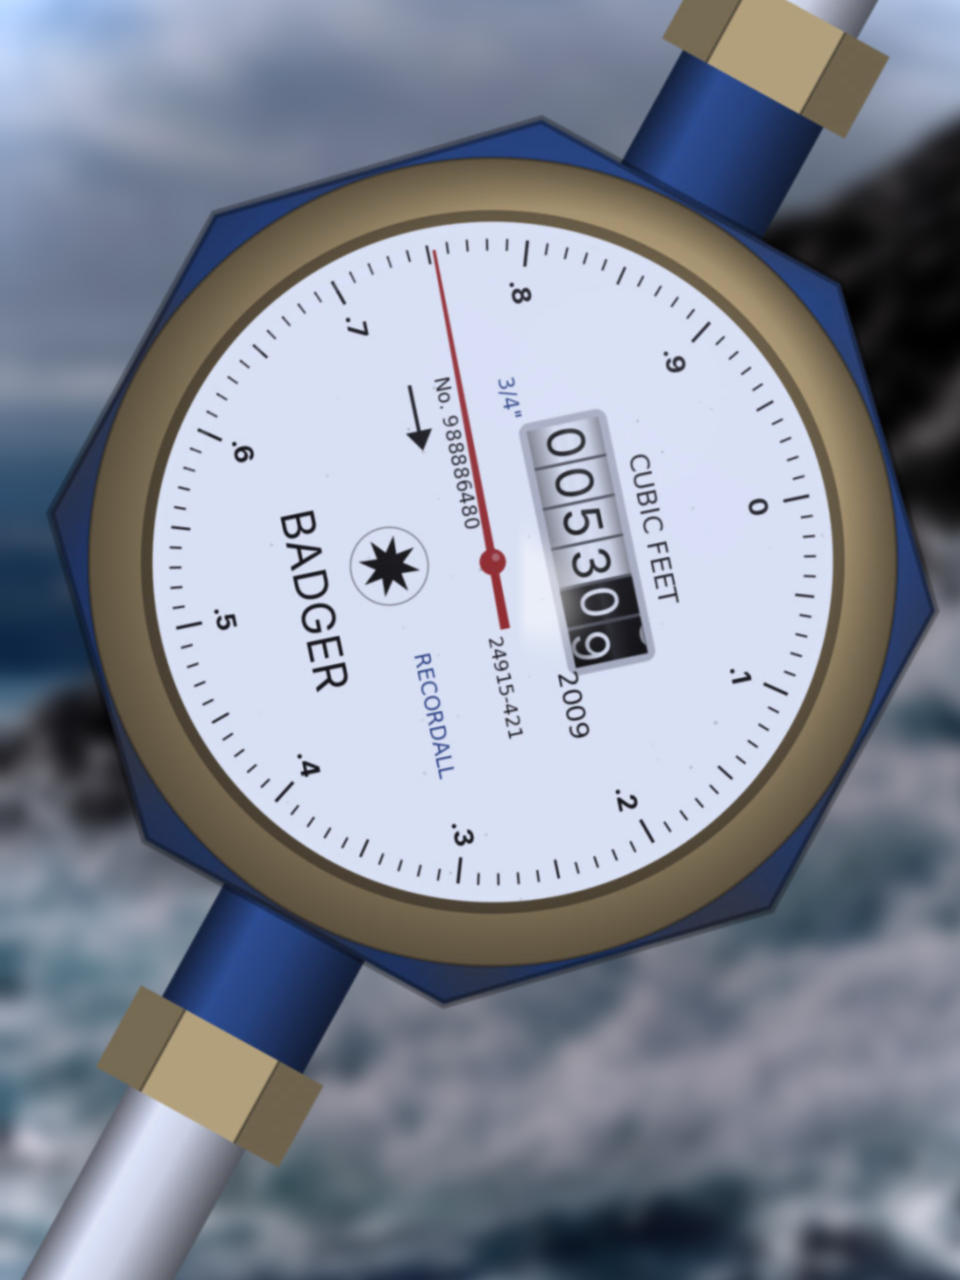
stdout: 5308.75ft³
